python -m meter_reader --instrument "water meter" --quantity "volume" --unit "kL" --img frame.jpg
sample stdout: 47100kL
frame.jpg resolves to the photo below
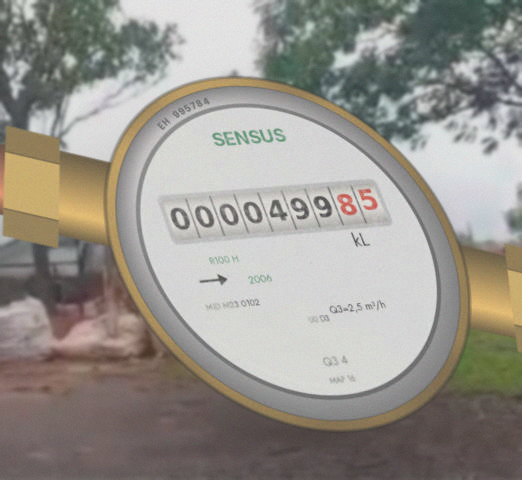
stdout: 499.85kL
